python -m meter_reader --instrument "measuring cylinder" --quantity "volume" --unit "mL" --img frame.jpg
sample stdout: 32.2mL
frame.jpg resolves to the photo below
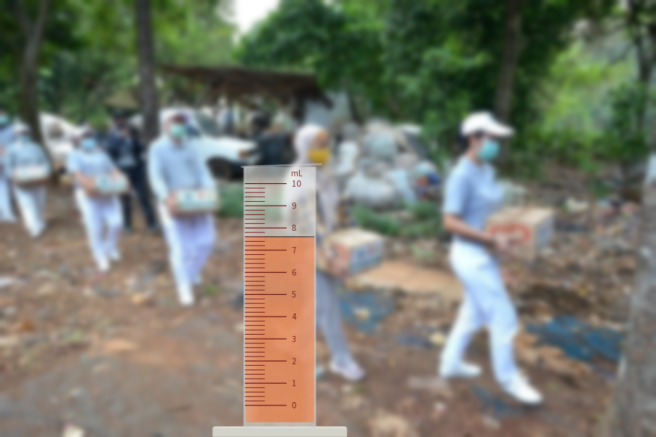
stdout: 7.6mL
